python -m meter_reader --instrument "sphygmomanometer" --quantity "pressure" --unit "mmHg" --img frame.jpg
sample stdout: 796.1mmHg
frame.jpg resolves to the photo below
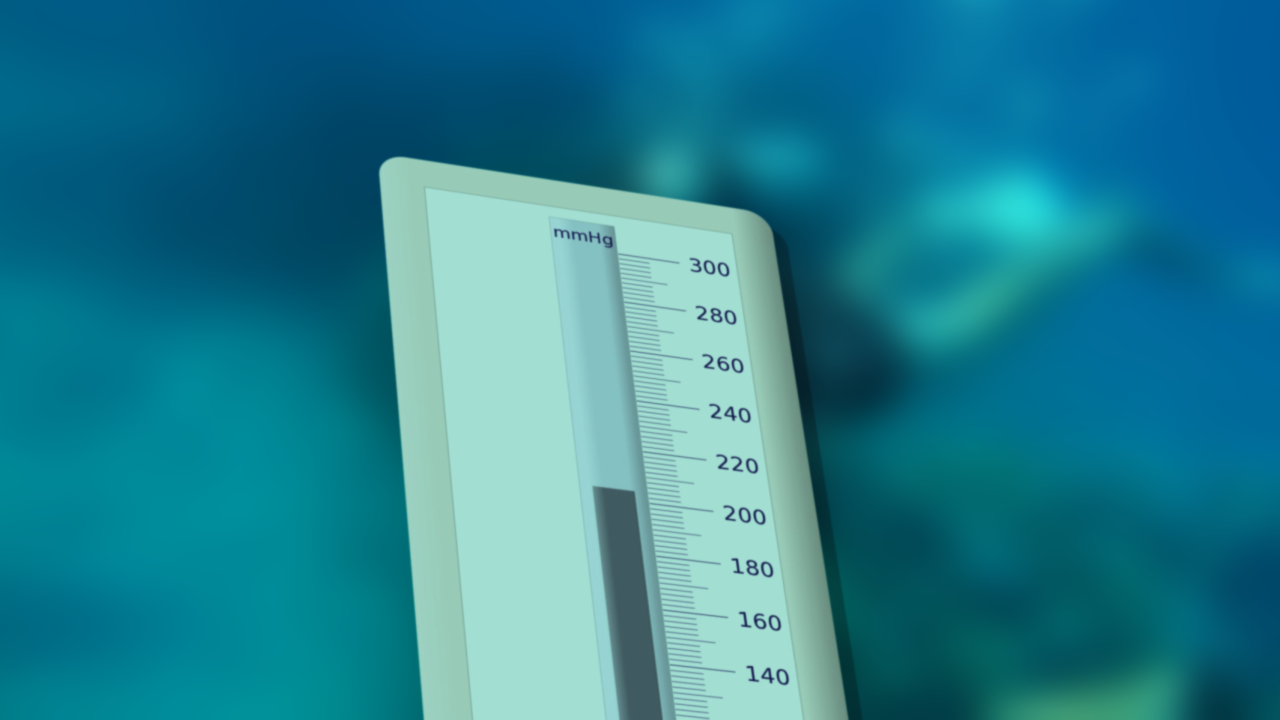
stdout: 204mmHg
